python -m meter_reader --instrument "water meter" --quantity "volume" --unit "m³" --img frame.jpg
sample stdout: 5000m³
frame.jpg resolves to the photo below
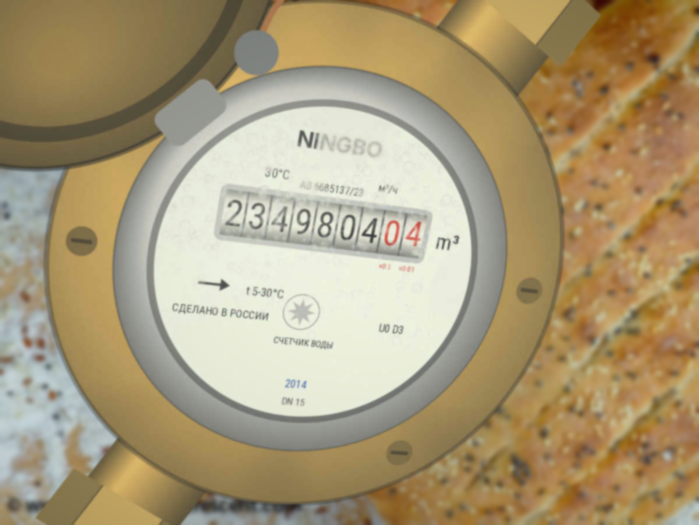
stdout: 2349804.04m³
